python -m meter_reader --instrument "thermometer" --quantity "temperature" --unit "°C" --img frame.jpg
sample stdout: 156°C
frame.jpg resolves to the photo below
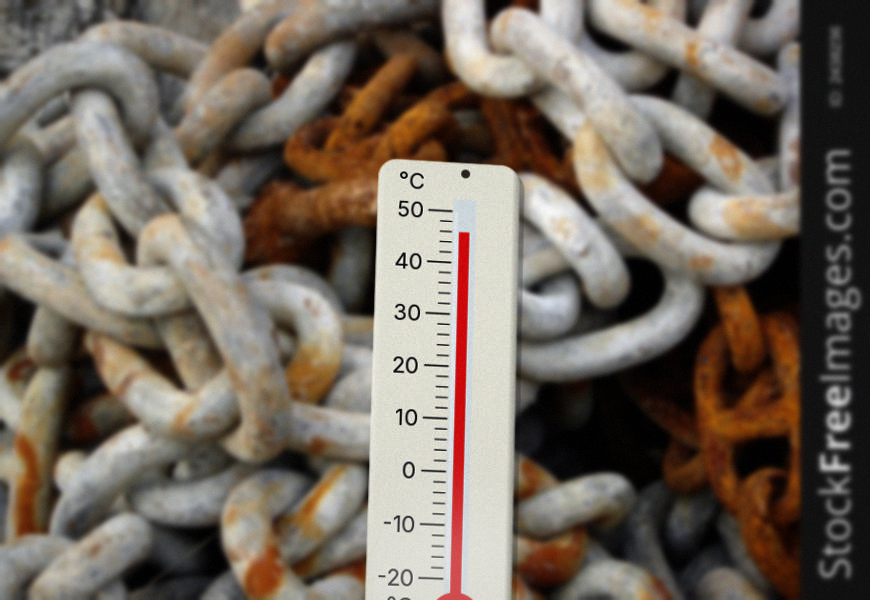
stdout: 46°C
